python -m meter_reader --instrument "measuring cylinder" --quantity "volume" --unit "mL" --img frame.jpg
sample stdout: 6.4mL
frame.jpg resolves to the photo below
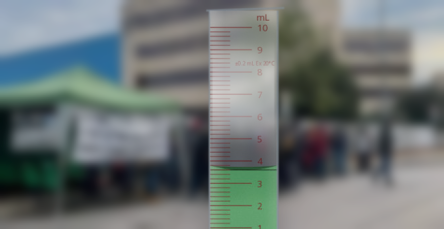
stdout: 3.6mL
